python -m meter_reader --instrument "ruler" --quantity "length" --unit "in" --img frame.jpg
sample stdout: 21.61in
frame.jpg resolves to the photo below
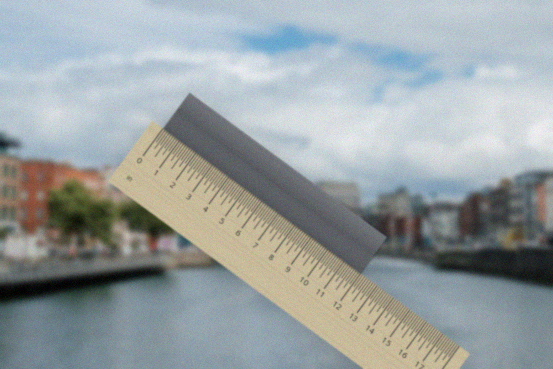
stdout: 12in
